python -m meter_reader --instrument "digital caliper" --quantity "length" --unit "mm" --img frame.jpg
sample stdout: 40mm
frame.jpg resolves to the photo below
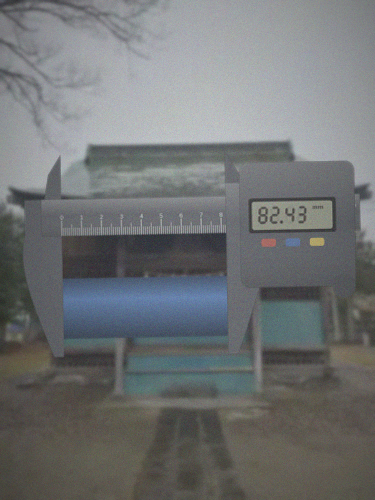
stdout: 82.43mm
